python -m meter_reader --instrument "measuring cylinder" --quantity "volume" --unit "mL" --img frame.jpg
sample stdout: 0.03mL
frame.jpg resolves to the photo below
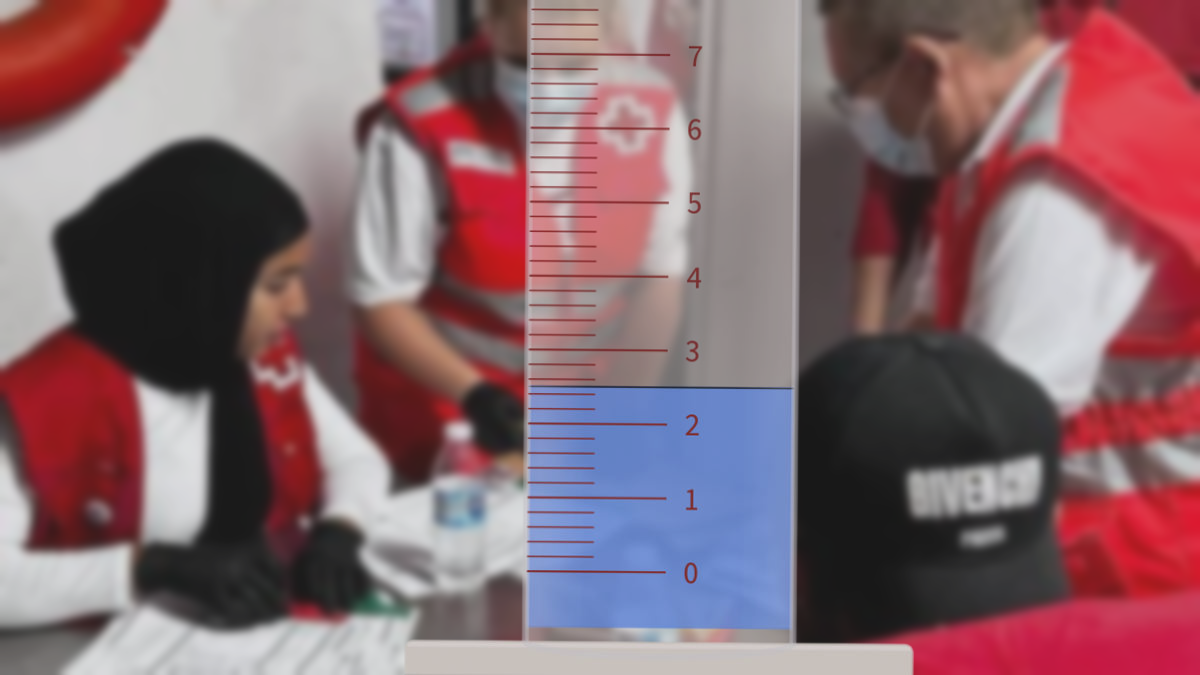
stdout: 2.5mL
